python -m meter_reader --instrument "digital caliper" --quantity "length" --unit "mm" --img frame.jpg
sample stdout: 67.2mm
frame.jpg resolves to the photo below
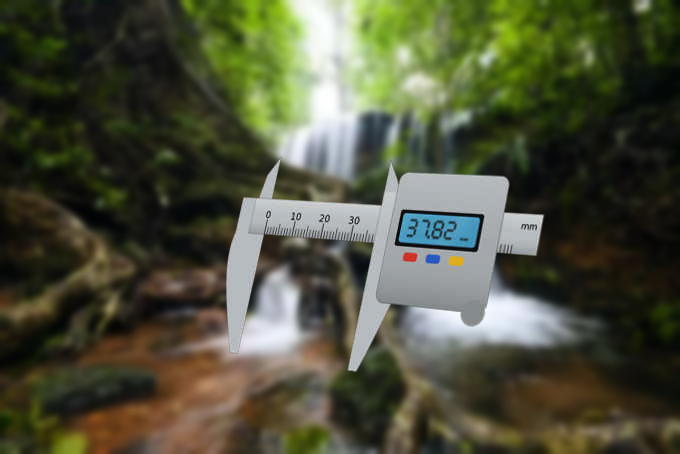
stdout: 37.82mm
